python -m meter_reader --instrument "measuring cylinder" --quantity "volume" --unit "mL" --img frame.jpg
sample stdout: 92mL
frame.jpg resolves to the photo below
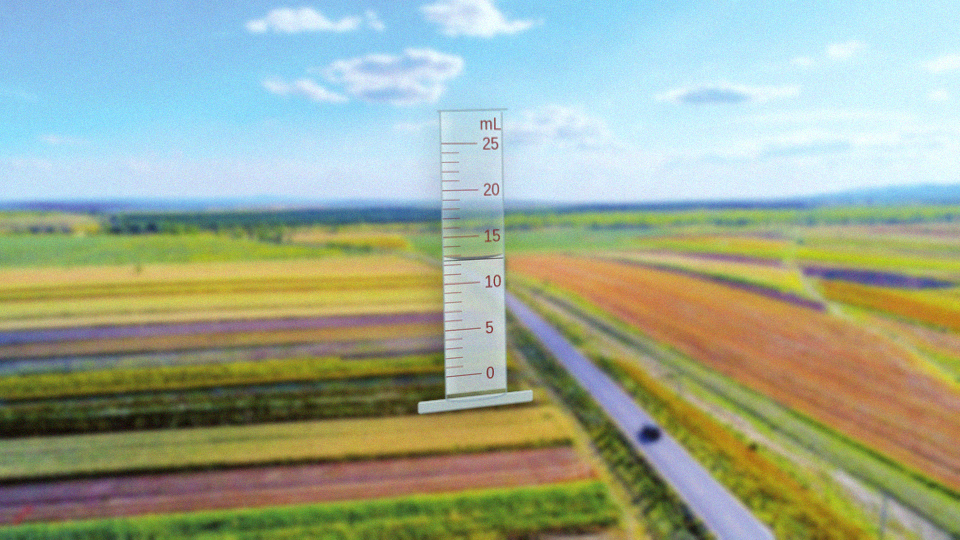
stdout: 12.5mL
